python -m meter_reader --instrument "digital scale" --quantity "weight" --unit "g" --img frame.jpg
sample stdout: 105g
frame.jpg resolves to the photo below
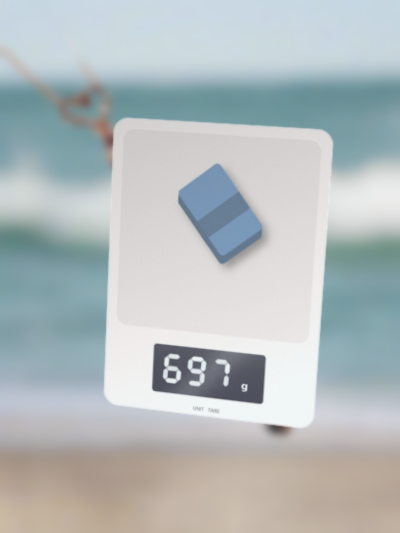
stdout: 697g
